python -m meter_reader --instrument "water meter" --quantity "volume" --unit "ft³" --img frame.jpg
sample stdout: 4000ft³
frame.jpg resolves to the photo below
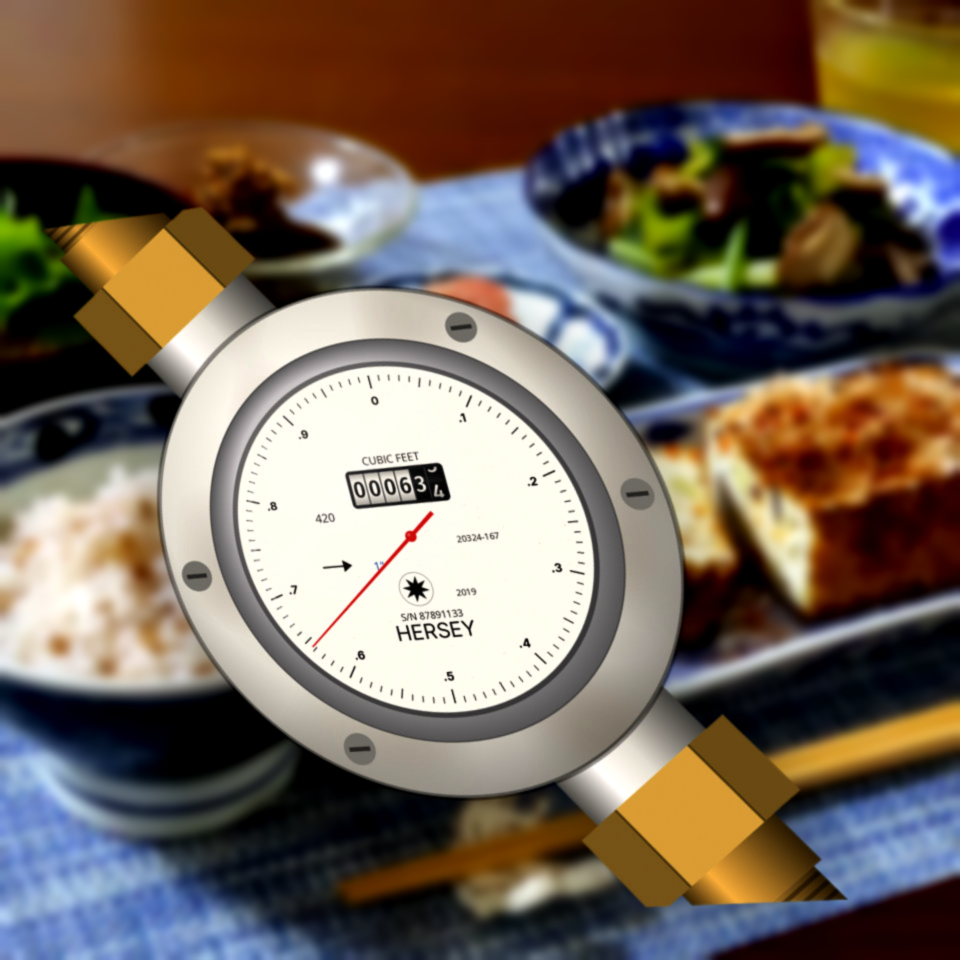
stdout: 633.64ft³
